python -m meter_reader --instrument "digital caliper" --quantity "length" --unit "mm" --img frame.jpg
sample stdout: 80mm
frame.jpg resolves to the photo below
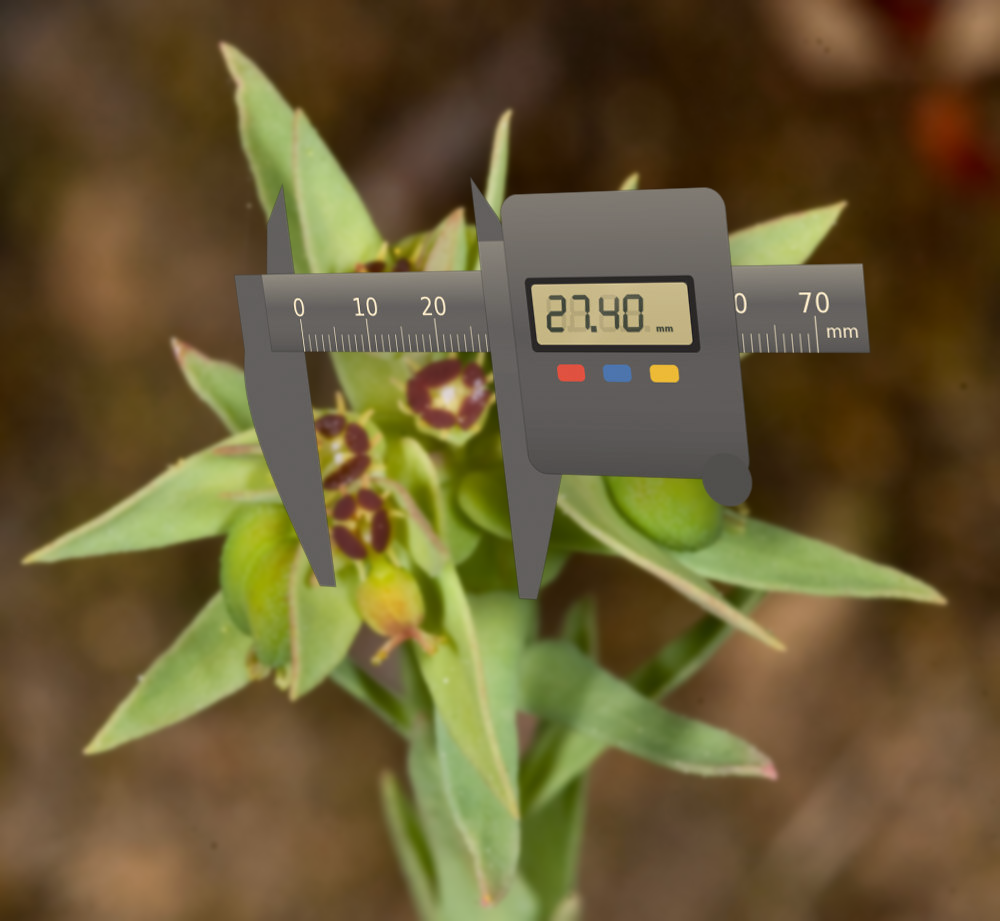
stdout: 27.40mm
